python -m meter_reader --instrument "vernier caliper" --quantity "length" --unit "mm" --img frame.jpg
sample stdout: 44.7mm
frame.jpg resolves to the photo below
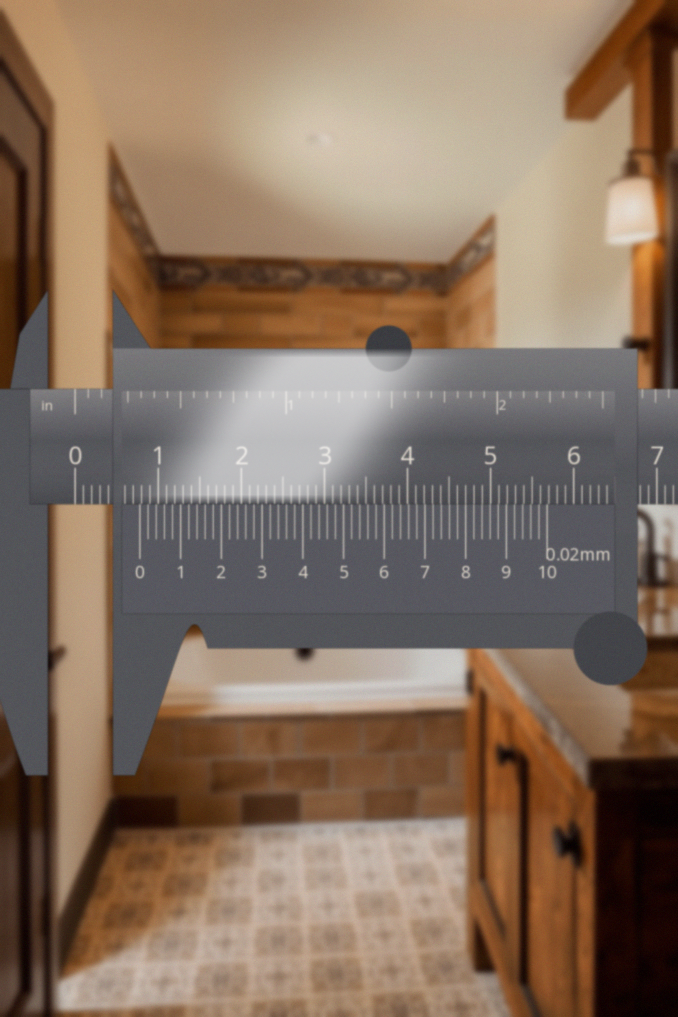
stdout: 7.8mm
